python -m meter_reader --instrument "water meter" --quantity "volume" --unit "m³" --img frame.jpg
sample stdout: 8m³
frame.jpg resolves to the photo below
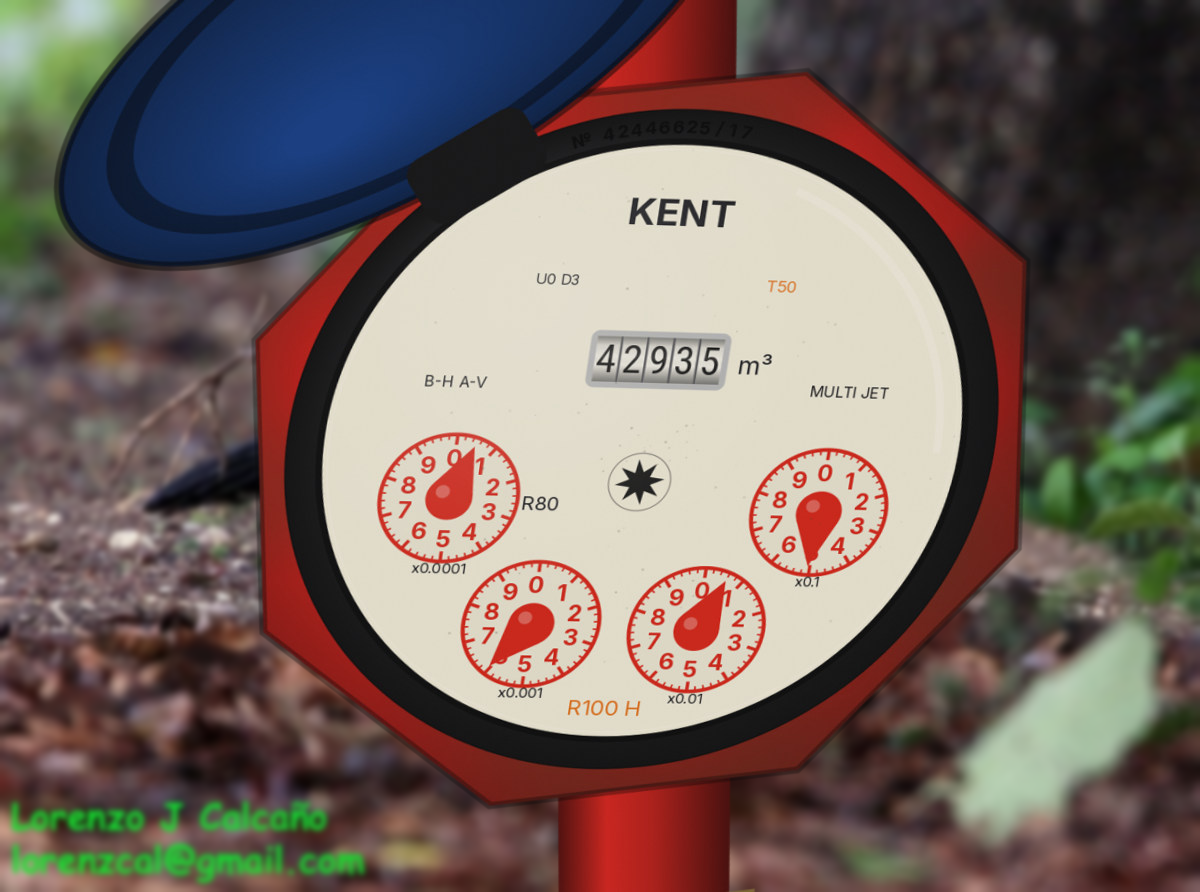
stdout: 42935.5060m³
